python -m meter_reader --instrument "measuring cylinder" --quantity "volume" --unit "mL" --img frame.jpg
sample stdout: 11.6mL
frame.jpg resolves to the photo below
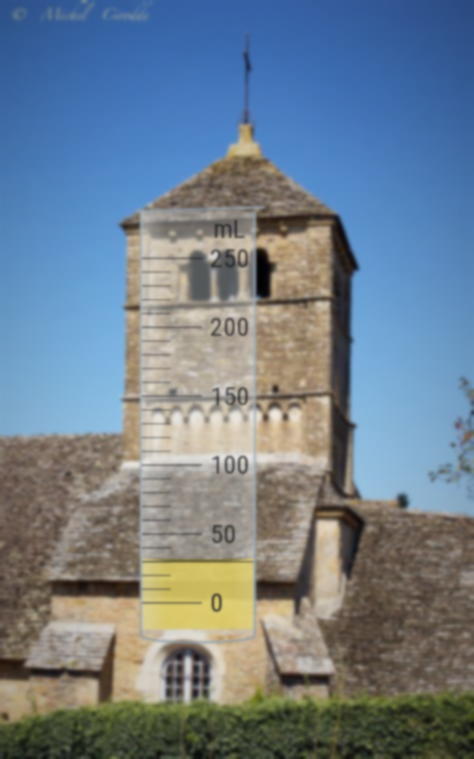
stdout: 30mL
